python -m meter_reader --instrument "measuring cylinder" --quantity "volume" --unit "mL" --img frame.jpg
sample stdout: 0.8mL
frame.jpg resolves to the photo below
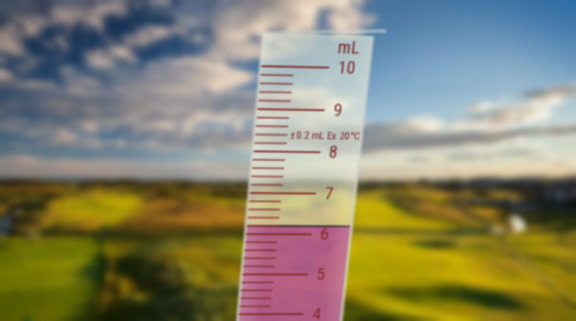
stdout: 6.2mL
